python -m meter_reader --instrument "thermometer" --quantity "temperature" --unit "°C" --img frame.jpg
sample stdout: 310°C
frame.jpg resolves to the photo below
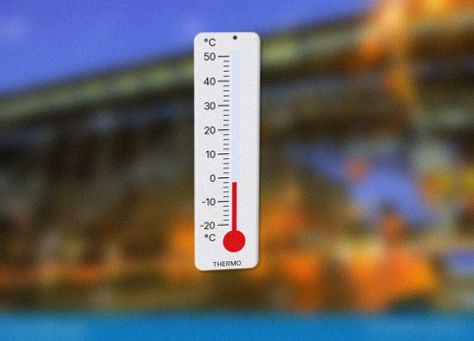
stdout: -2°C
